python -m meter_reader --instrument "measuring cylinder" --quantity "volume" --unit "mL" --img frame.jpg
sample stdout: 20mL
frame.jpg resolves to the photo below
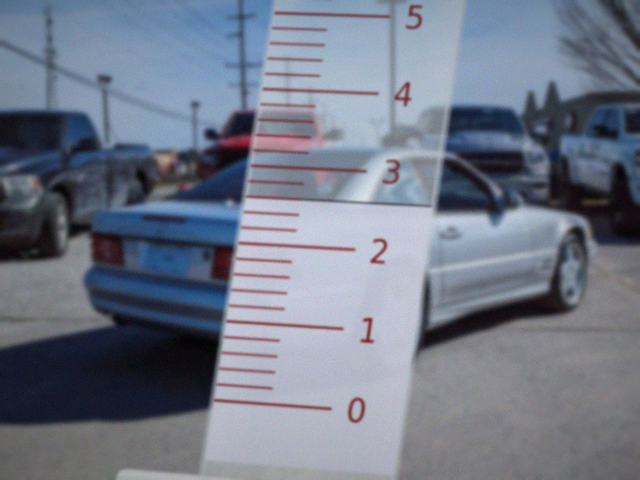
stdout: 2.6mL
